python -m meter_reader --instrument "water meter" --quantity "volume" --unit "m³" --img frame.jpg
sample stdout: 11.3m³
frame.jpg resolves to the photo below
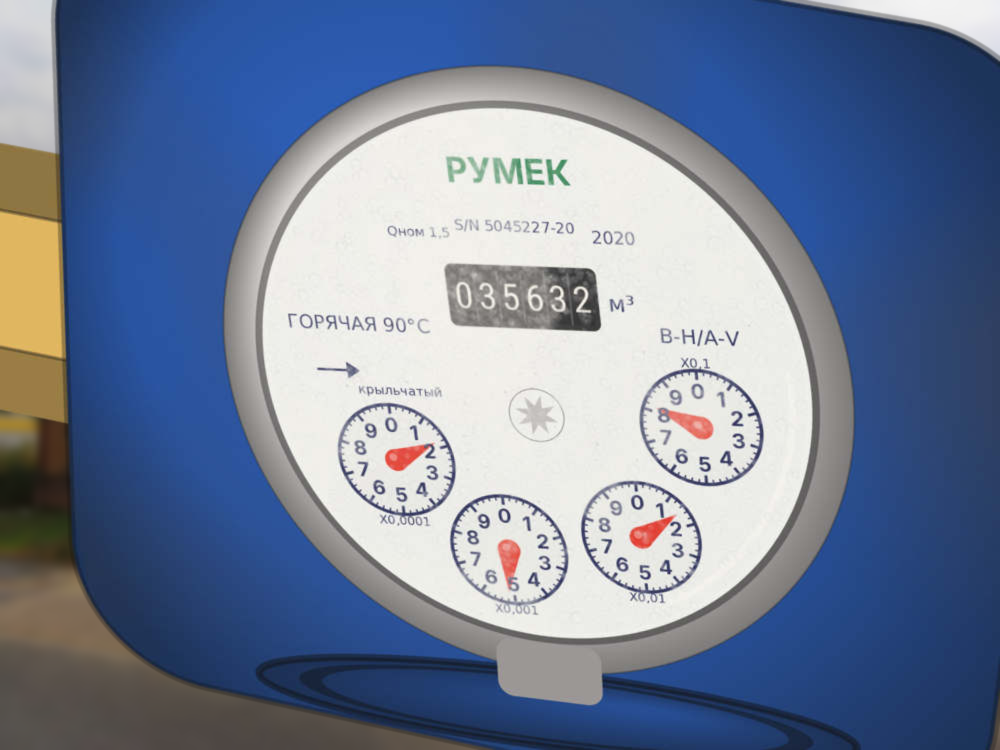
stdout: 35632.8151m³
